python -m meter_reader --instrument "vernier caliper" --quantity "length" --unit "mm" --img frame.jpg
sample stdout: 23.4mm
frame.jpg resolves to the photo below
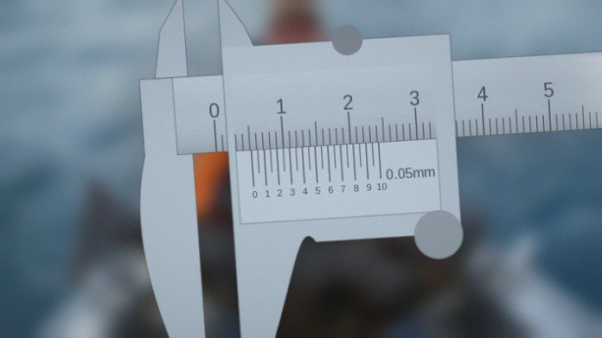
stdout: 5.2mm
